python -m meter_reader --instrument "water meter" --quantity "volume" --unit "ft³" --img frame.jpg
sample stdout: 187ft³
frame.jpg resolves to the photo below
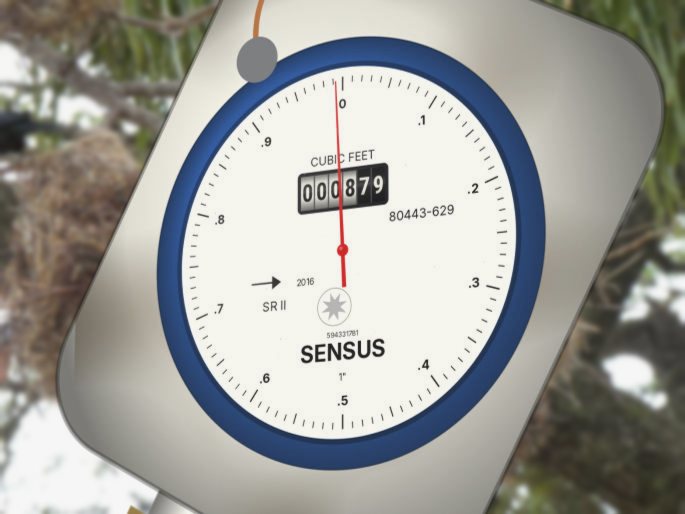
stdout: 878.99ft³
